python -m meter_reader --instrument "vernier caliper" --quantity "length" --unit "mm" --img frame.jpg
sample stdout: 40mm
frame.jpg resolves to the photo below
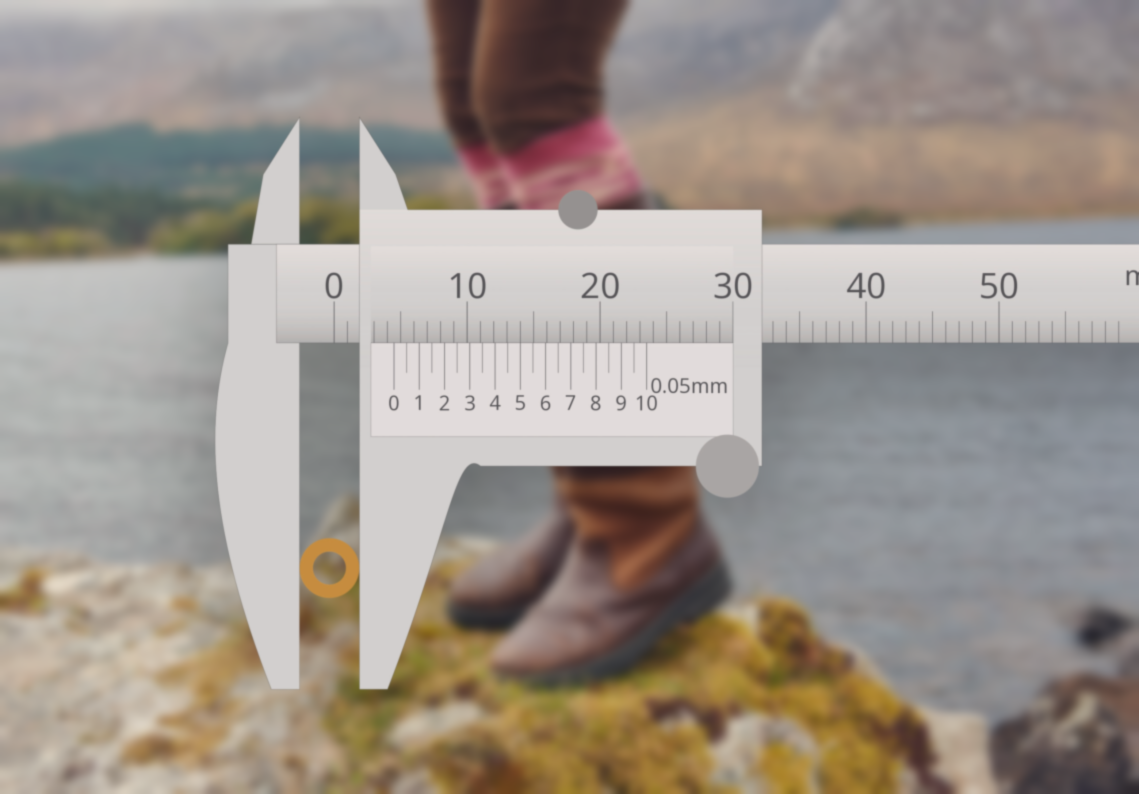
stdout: 4.5mm
